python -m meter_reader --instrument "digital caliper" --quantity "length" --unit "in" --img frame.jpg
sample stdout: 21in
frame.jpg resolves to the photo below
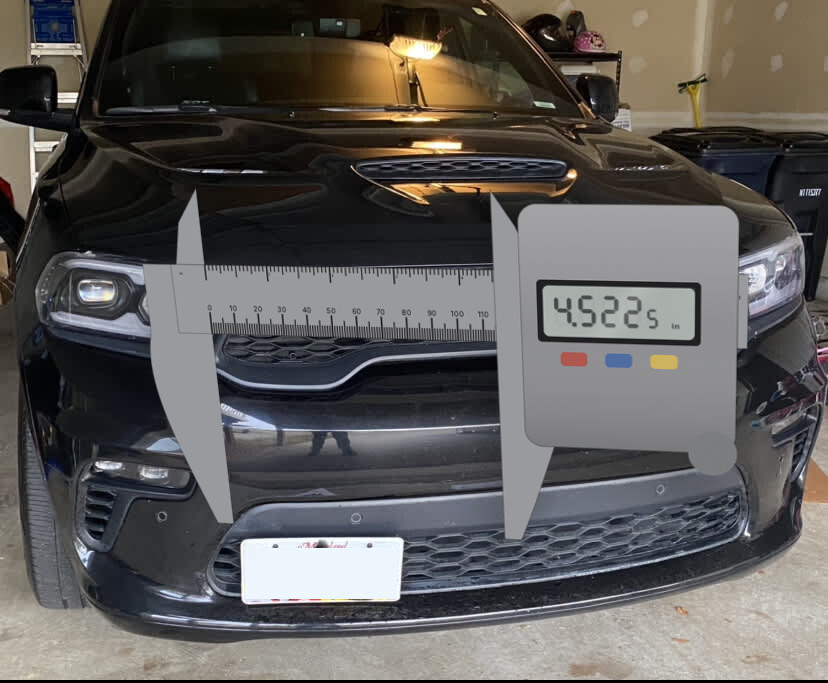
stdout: 4.5225in
